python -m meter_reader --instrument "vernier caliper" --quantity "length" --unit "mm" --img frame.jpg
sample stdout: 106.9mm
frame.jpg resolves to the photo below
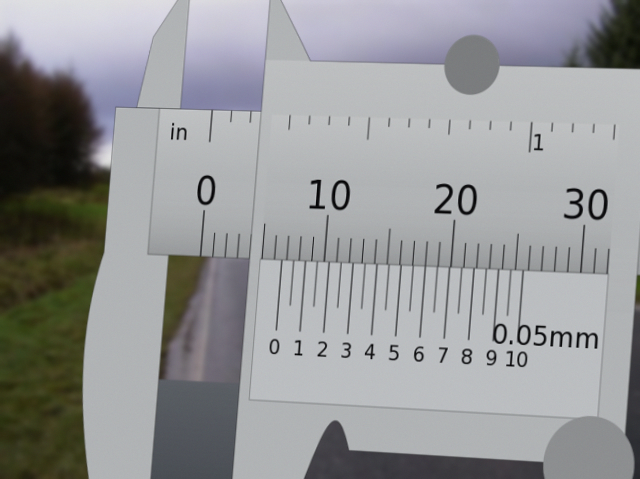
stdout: 6.6mm
